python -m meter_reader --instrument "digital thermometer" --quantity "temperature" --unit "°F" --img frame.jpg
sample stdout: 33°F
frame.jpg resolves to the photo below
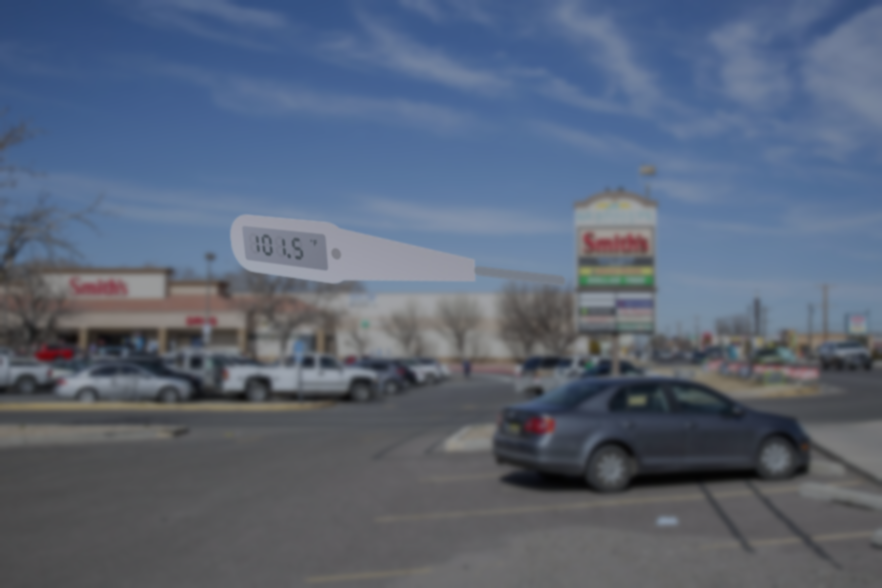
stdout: 101.5°F
